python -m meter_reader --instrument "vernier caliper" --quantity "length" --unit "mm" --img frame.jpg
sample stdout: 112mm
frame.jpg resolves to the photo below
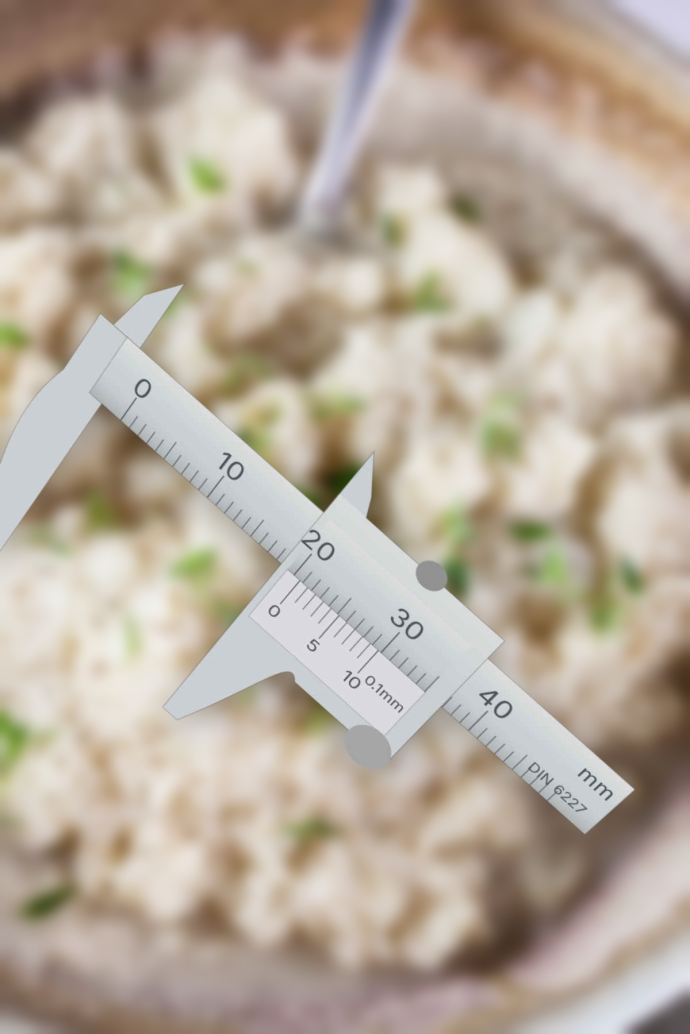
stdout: 20.7mm
